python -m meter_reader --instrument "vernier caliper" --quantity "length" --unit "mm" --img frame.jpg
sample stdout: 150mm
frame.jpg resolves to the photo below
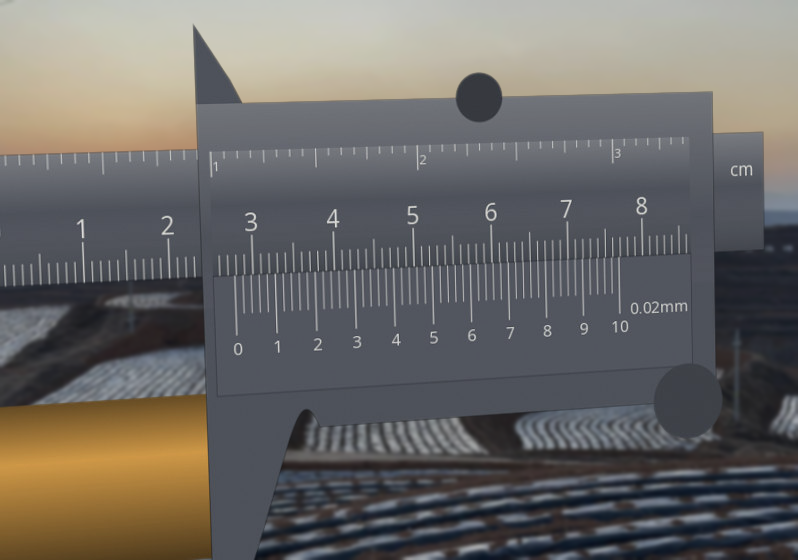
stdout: 27.8mm
